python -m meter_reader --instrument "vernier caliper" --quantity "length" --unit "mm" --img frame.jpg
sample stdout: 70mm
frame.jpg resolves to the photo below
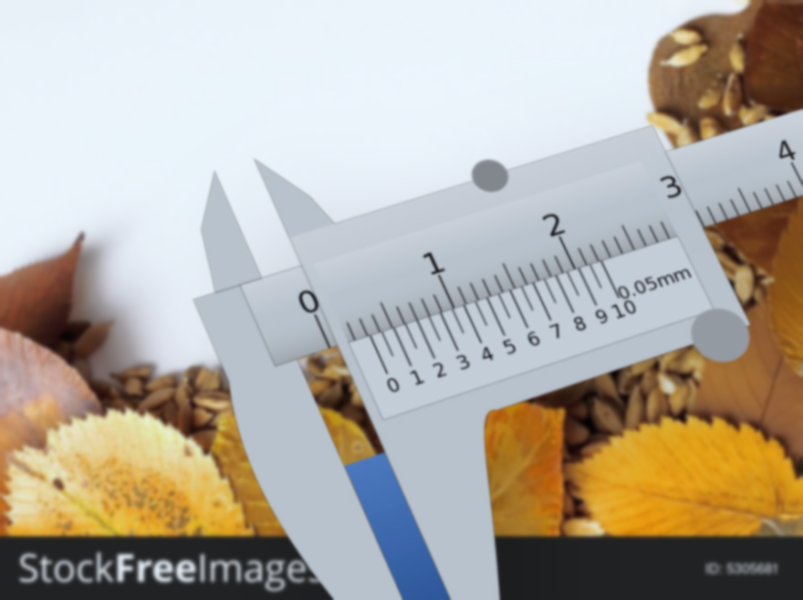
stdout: 3.2mm
